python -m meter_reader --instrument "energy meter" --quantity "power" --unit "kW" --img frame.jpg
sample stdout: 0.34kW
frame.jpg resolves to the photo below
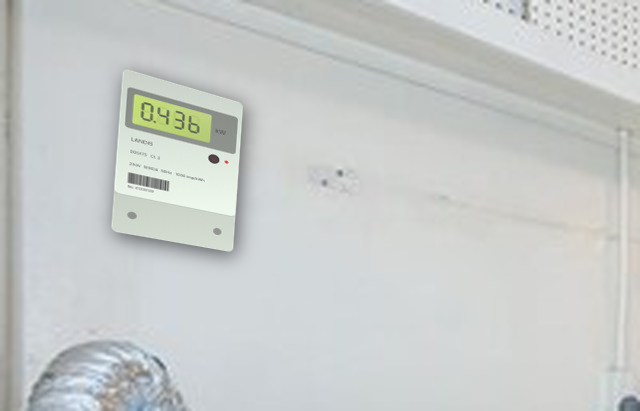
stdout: 0.436kW
